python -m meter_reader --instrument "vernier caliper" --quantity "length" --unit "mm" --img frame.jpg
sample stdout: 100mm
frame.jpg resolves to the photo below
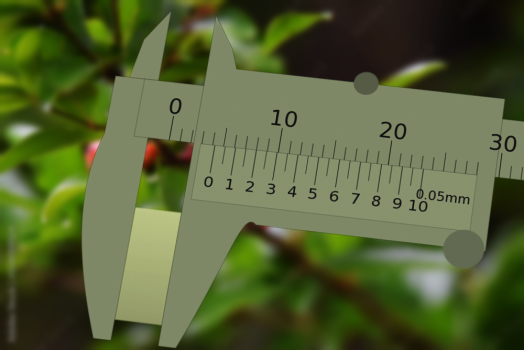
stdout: 4.2mm
